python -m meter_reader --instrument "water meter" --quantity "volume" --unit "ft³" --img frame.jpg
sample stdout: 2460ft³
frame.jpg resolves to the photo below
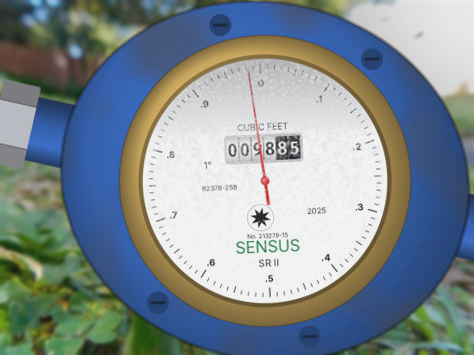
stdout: 9884.98ft³
